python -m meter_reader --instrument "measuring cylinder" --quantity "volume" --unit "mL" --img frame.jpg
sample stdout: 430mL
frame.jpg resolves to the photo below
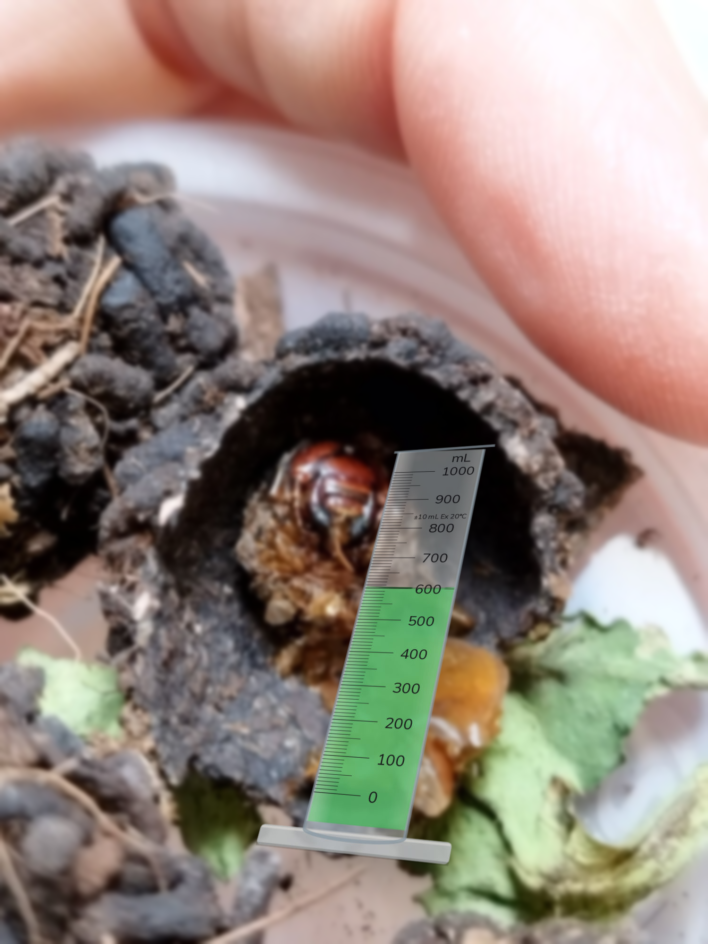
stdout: 600mL
